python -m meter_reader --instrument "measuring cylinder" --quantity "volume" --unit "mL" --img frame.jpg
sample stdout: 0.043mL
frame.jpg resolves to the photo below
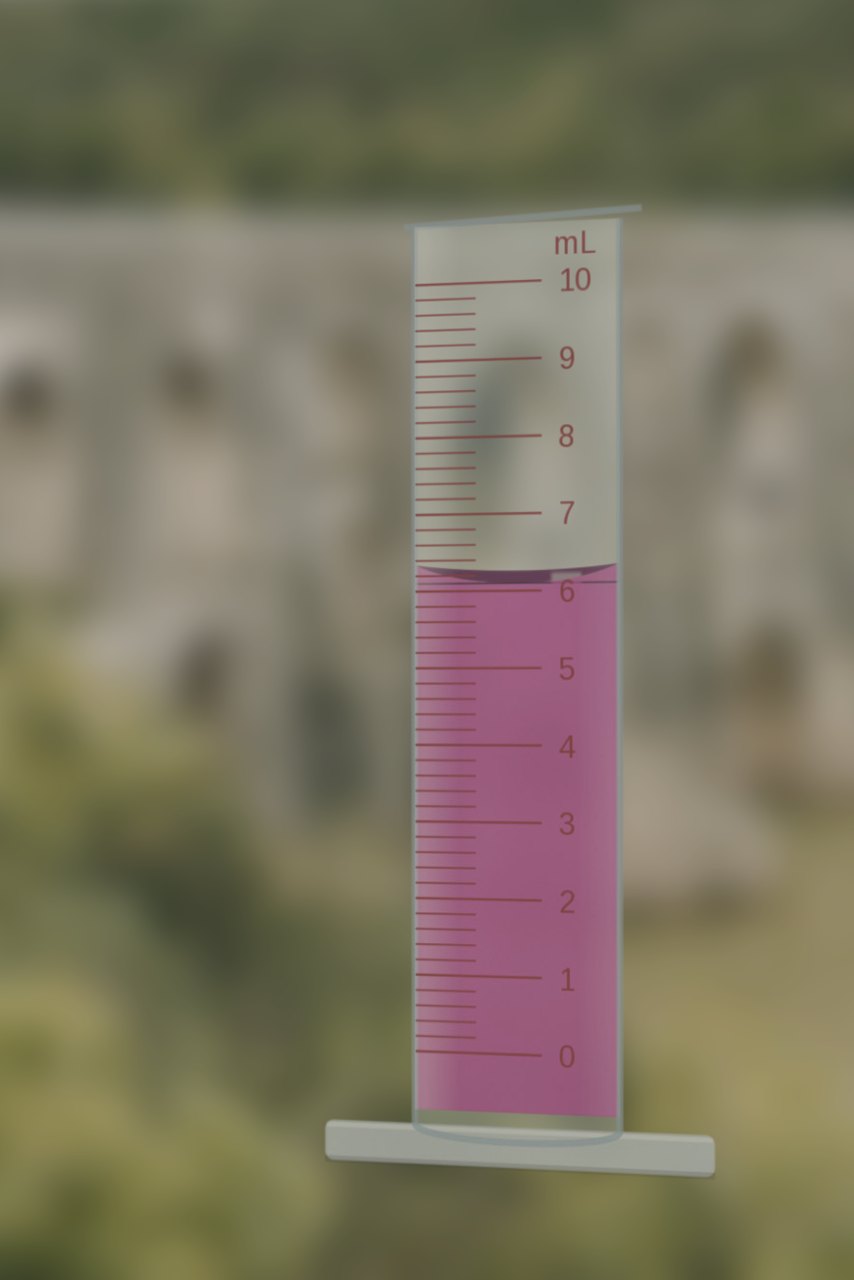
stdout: 6.1mL
